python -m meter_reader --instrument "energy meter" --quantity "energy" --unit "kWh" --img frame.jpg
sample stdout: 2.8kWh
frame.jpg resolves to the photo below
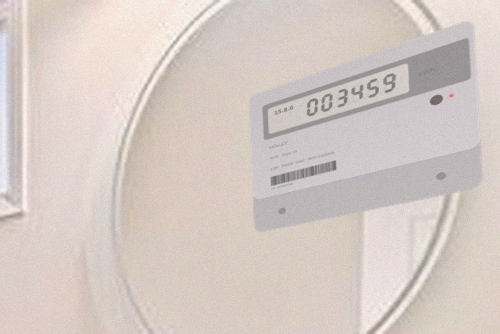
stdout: 3459kWh
